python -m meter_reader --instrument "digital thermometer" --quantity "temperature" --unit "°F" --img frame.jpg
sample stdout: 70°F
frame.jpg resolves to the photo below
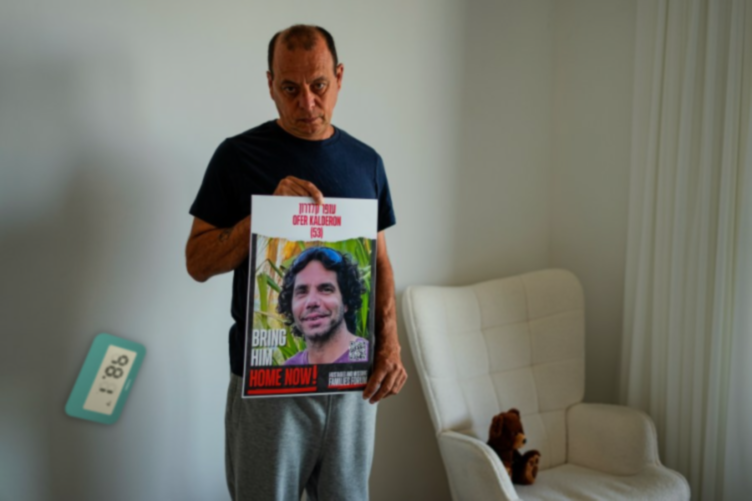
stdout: 98.1°F
